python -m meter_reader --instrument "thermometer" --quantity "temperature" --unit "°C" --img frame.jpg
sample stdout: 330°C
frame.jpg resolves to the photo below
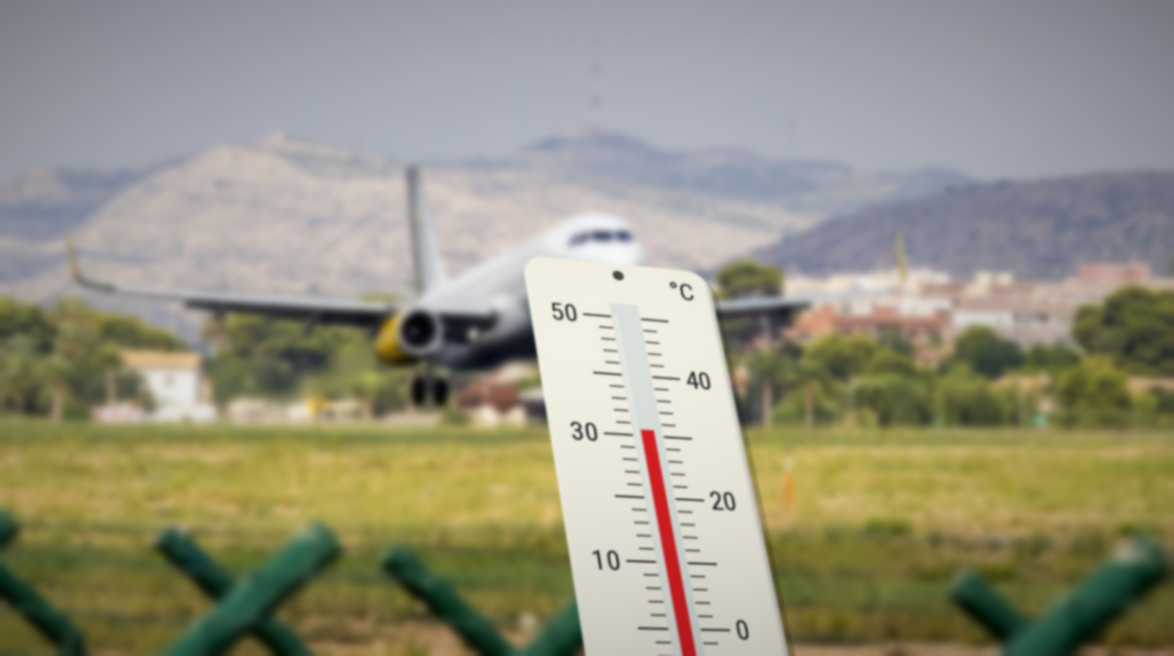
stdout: 31°C
